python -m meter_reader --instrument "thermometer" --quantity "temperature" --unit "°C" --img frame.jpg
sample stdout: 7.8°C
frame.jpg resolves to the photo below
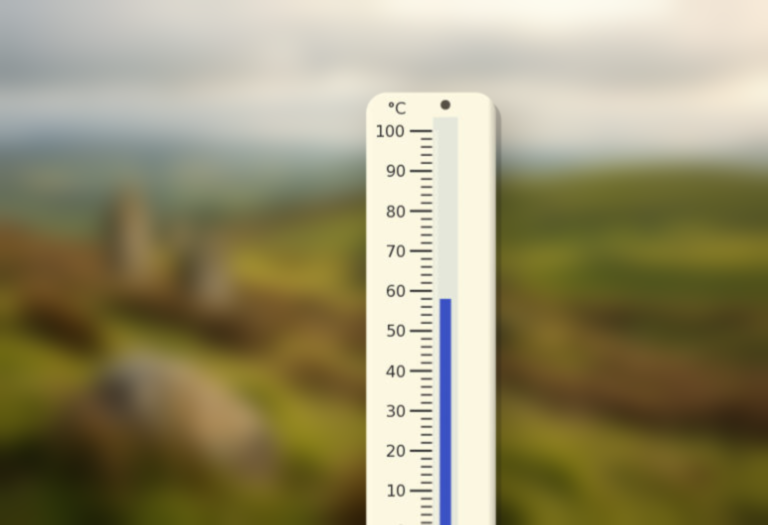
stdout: 58°C
